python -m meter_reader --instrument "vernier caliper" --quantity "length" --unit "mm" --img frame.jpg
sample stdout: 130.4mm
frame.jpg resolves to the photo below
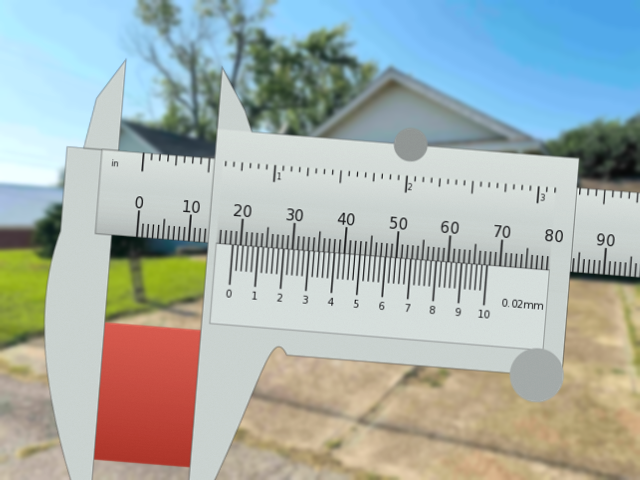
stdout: 18.5mm
